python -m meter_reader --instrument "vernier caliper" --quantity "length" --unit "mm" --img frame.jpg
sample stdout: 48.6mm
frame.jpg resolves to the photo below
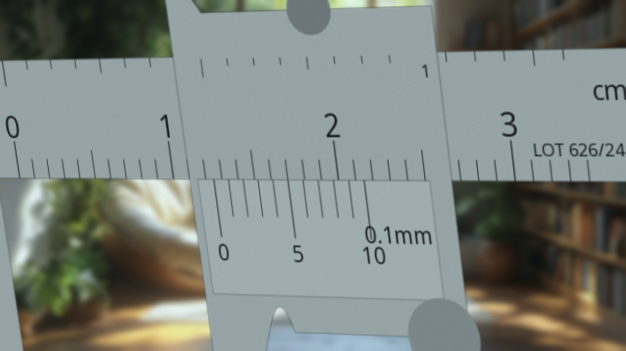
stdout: 12.5mm
